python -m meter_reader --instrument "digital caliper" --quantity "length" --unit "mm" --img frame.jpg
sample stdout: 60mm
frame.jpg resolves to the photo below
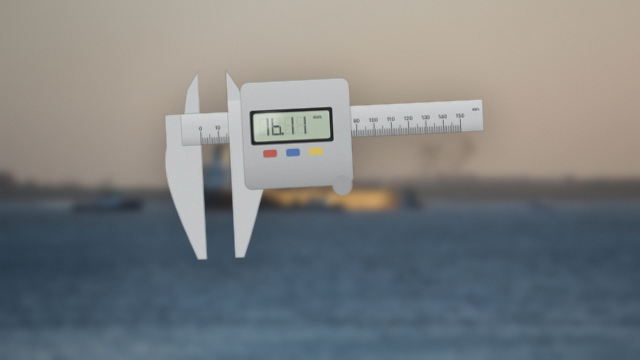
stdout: 16.11mm
